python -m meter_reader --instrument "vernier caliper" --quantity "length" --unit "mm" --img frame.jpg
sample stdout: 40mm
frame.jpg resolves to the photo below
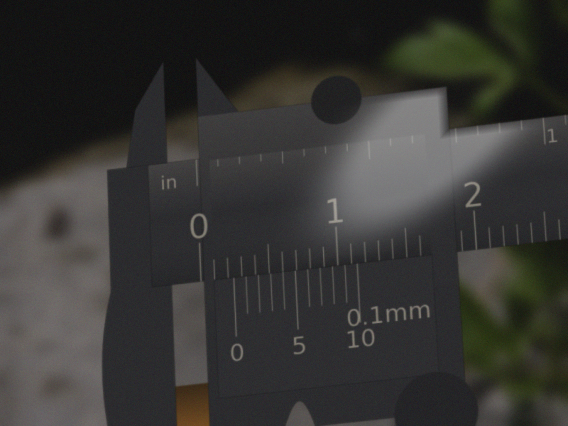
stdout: 2.4mm
